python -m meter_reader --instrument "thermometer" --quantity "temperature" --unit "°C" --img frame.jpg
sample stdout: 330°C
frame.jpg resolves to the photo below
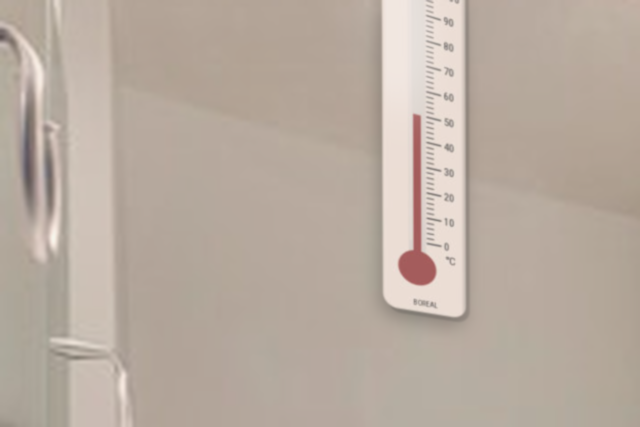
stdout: 50°C
